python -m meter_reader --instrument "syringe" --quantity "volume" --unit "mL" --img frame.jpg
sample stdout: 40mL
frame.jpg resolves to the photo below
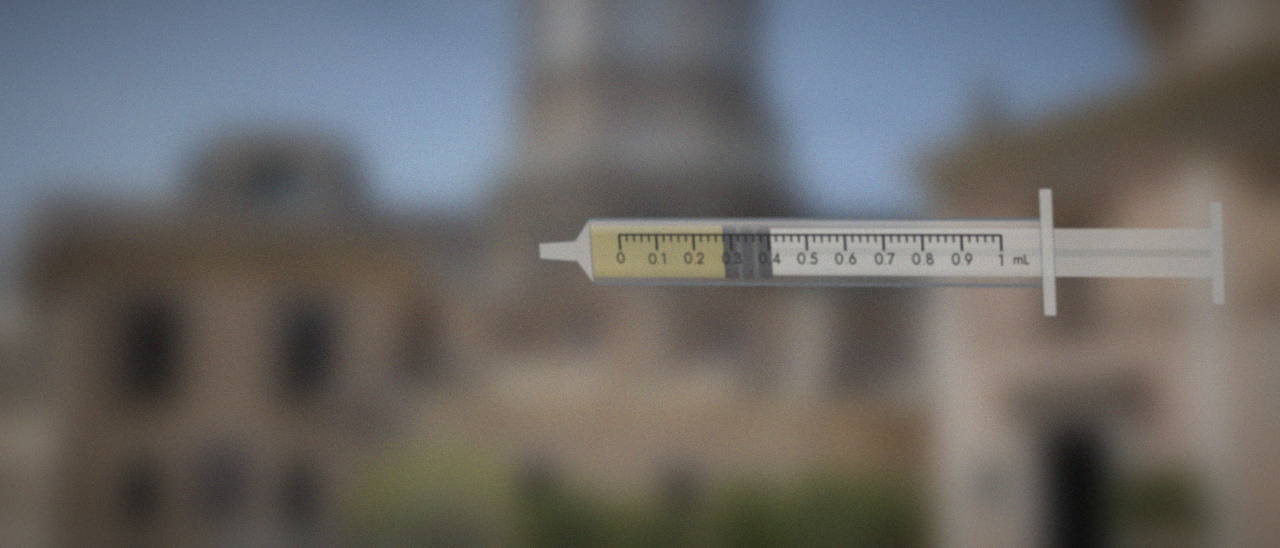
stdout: 0.28mL
